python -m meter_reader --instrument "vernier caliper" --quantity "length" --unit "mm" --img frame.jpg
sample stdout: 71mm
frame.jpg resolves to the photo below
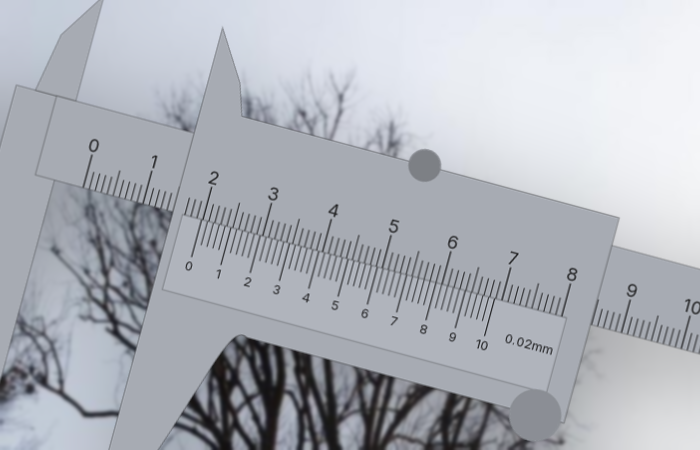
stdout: 19.8mm
